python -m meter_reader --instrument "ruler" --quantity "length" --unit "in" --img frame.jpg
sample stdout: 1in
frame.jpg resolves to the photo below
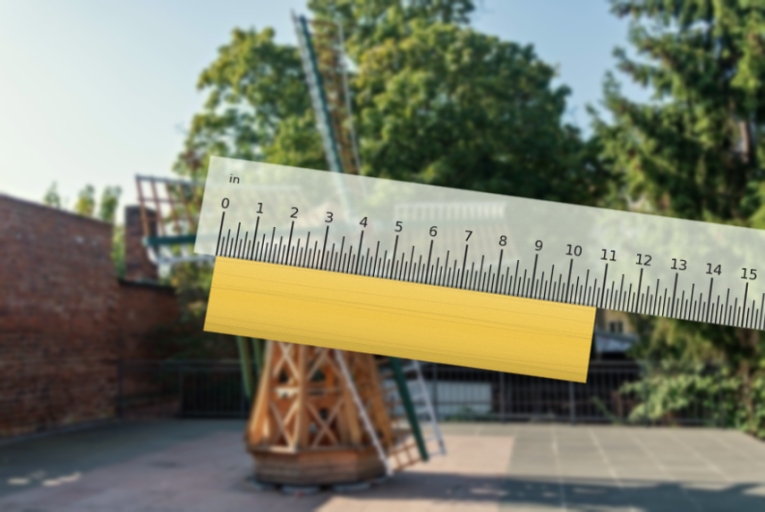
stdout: 10.875in
